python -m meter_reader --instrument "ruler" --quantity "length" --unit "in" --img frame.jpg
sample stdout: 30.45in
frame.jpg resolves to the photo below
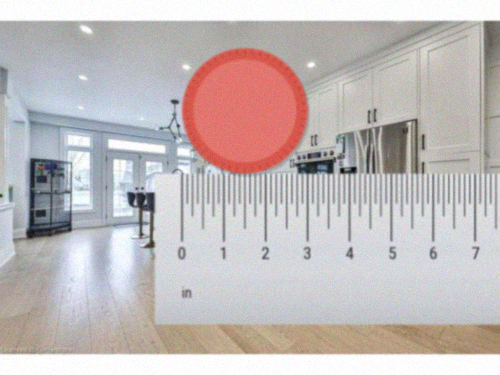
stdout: 3in
